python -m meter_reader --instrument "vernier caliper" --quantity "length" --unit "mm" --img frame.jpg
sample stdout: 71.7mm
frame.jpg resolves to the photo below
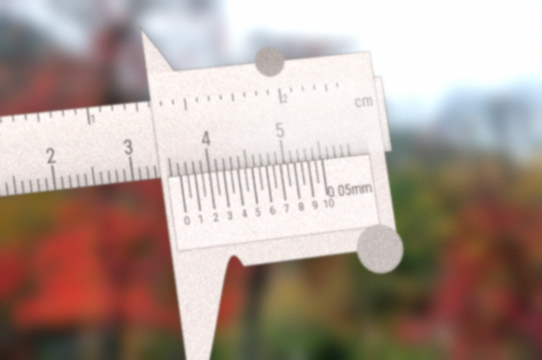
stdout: 36.2mm
